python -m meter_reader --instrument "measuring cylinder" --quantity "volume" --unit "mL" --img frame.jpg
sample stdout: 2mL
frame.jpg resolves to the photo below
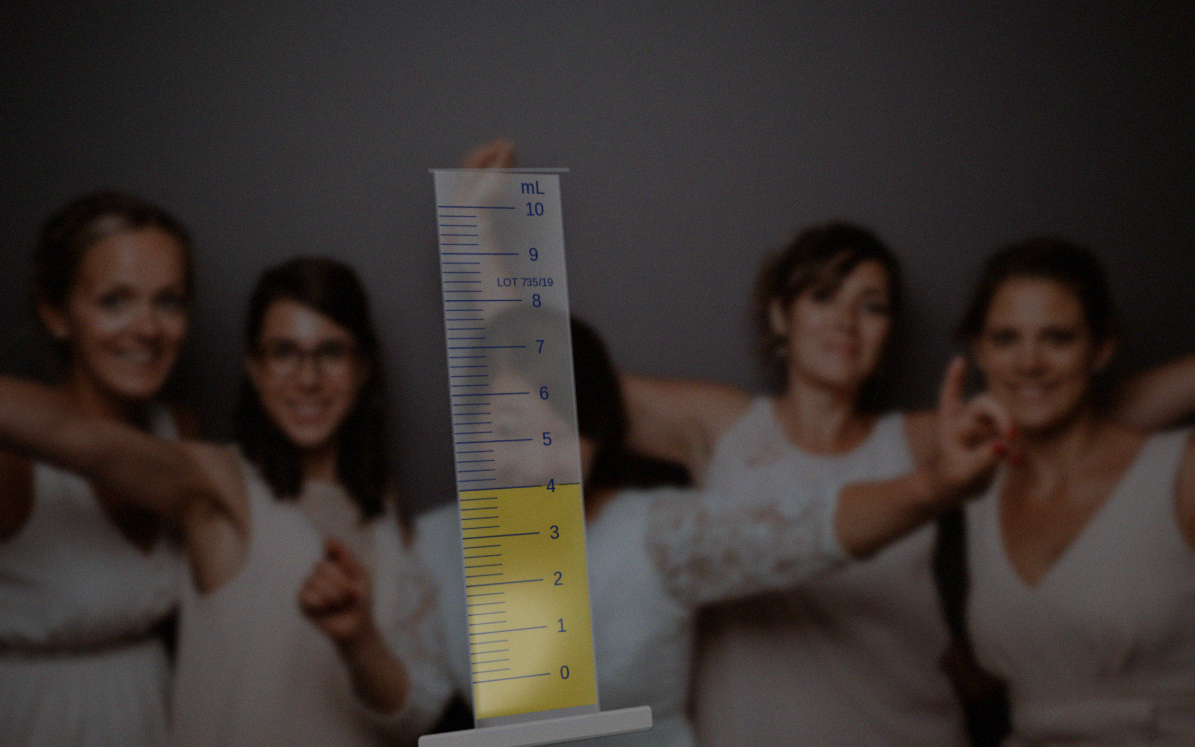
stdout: 4mL
